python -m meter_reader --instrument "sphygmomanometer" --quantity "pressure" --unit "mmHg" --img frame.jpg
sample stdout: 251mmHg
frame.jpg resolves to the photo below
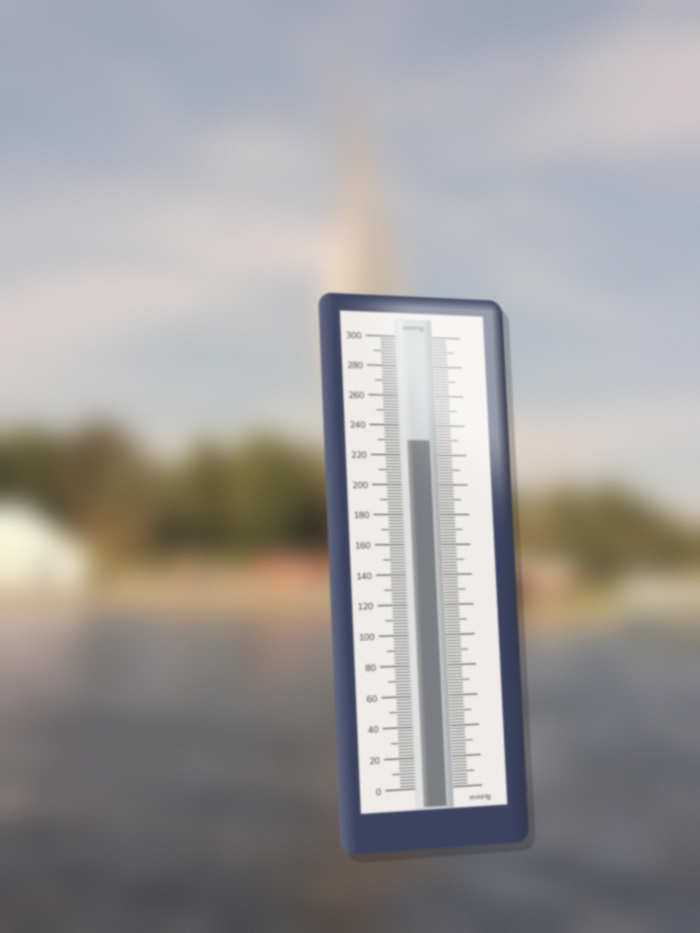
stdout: 230mmHg
